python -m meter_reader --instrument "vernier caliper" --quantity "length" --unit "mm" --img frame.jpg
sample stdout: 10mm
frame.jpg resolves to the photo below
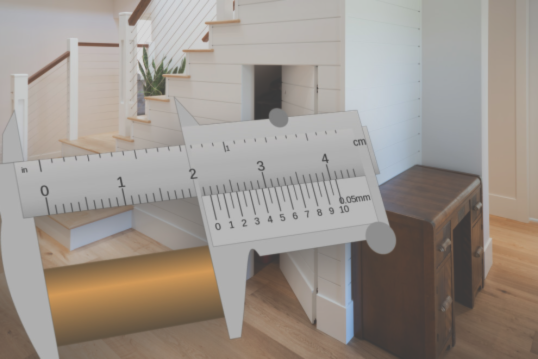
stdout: 21.8mm
